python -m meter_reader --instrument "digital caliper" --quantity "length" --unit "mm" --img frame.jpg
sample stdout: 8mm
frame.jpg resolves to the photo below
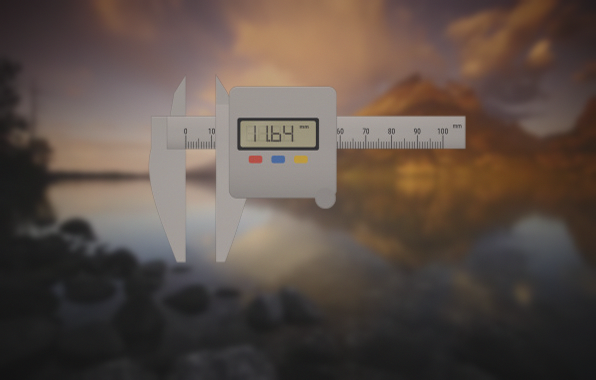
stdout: 11.64mm
